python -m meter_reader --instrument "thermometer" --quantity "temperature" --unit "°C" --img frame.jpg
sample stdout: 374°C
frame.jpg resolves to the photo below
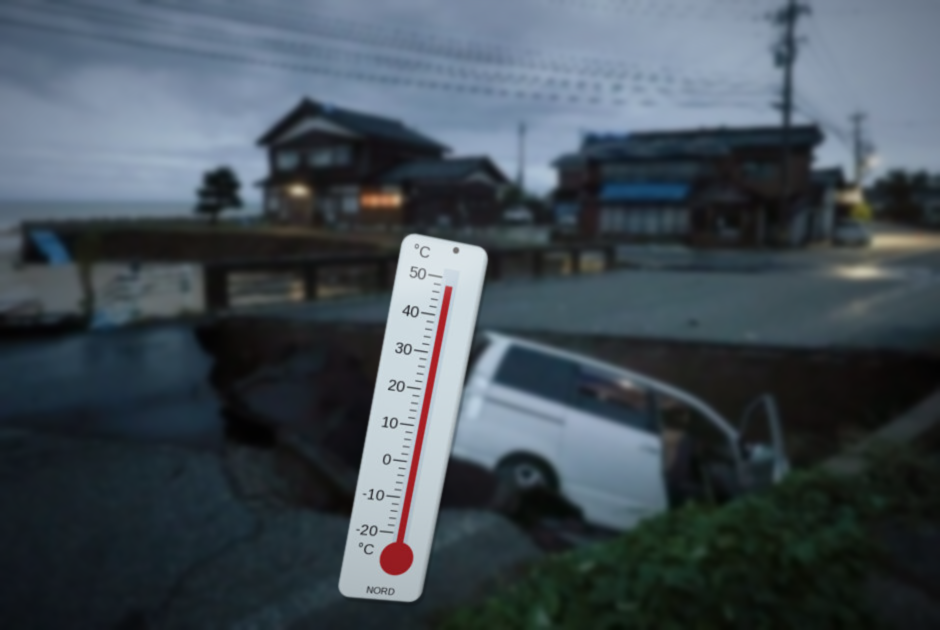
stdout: 48°C
